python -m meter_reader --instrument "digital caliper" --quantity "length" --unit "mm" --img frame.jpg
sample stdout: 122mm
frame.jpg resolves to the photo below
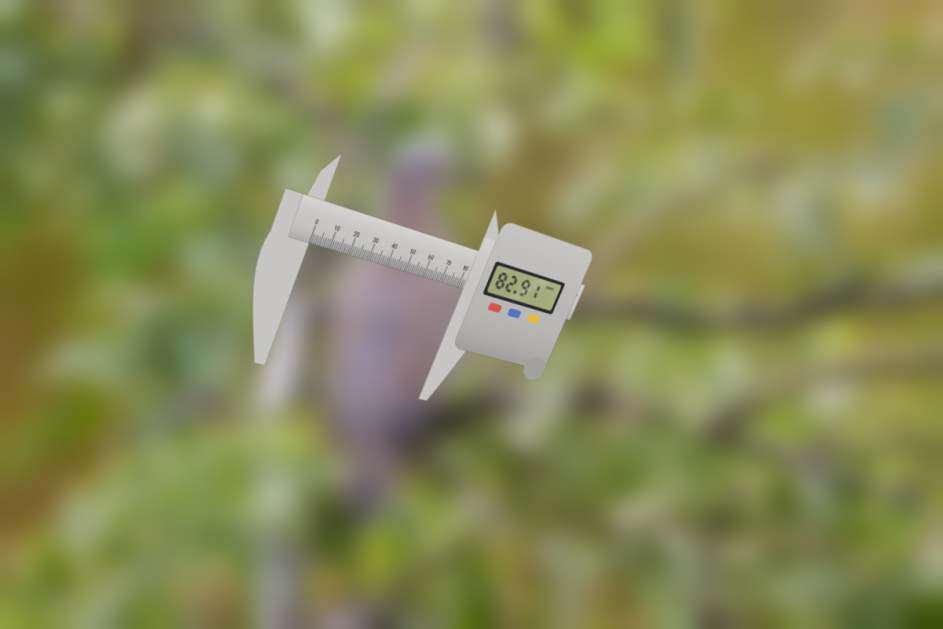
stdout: 82.91mm
